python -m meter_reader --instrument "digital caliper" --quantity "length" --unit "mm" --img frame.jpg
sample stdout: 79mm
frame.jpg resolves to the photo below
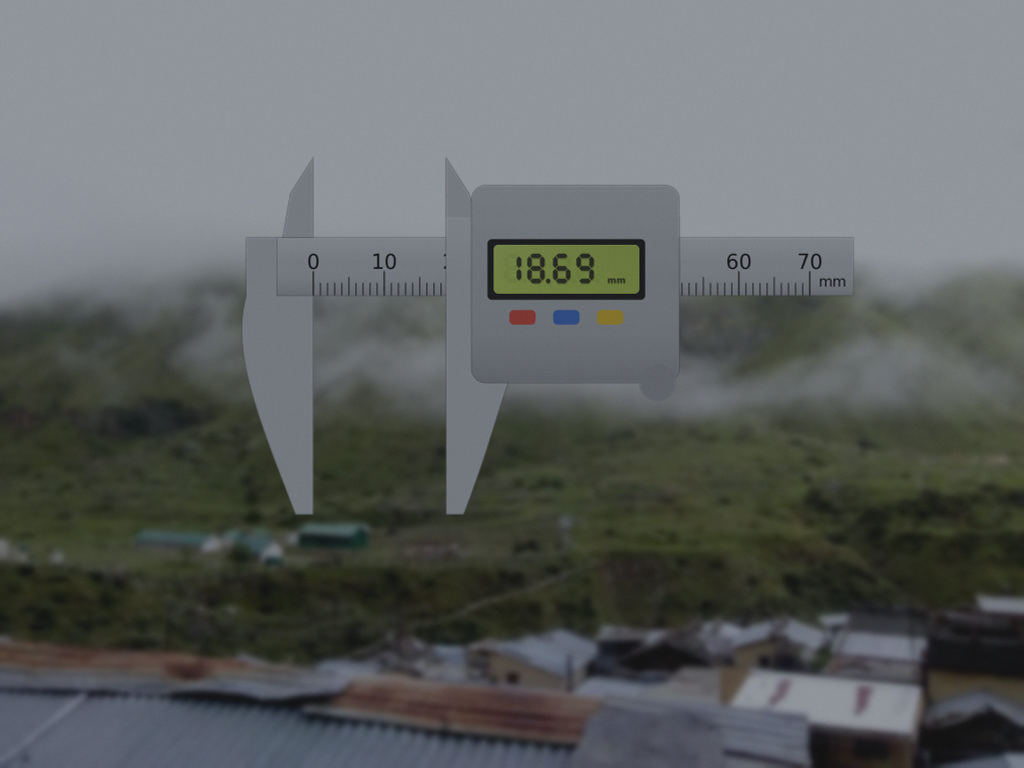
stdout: 18.69mm
